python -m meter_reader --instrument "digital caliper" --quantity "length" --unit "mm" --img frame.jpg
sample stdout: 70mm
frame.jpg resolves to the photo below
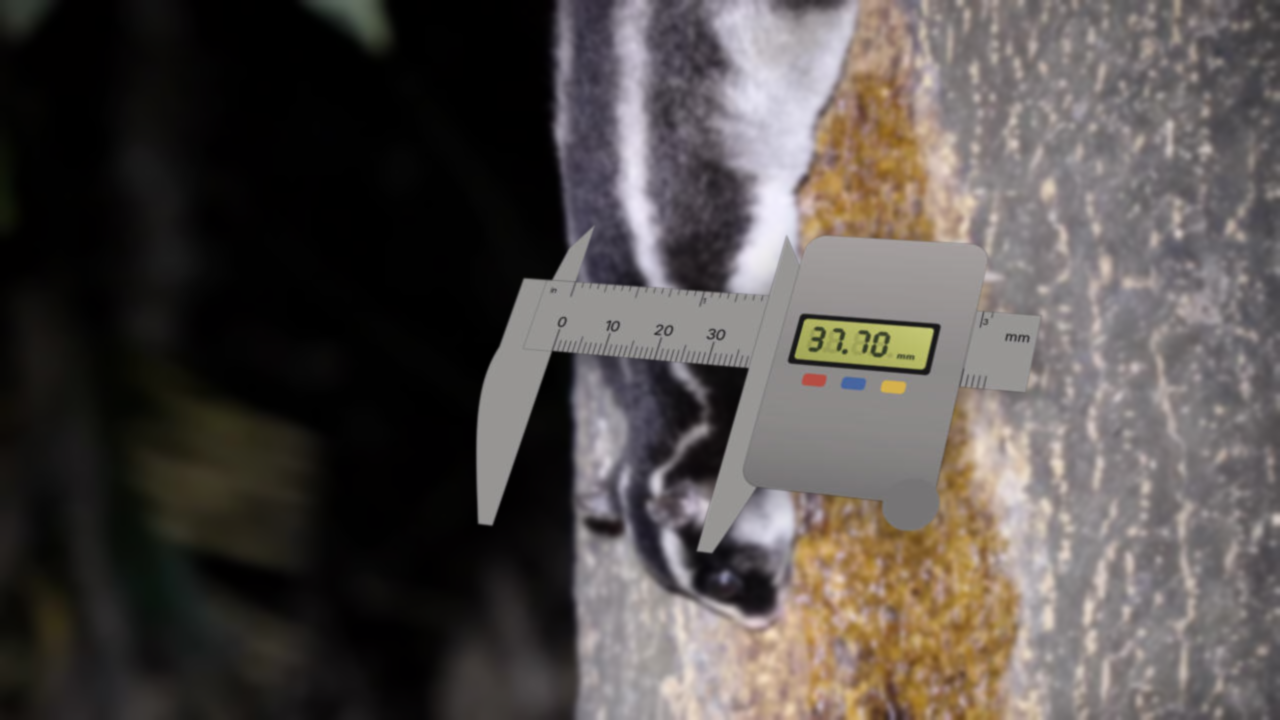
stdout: 37.70mm
